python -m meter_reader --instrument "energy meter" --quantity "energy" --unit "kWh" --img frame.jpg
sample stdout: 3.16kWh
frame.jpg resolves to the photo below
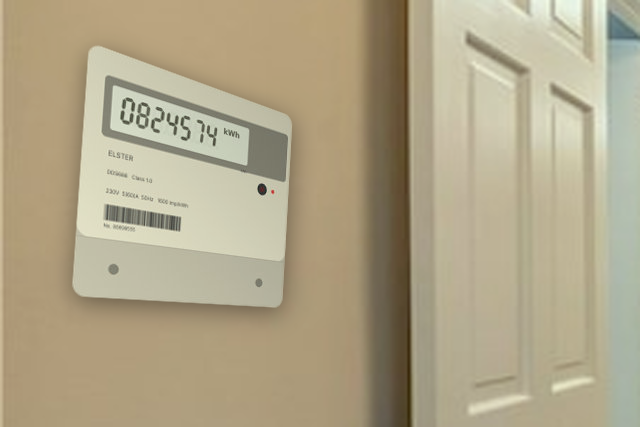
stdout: 824574kWh
